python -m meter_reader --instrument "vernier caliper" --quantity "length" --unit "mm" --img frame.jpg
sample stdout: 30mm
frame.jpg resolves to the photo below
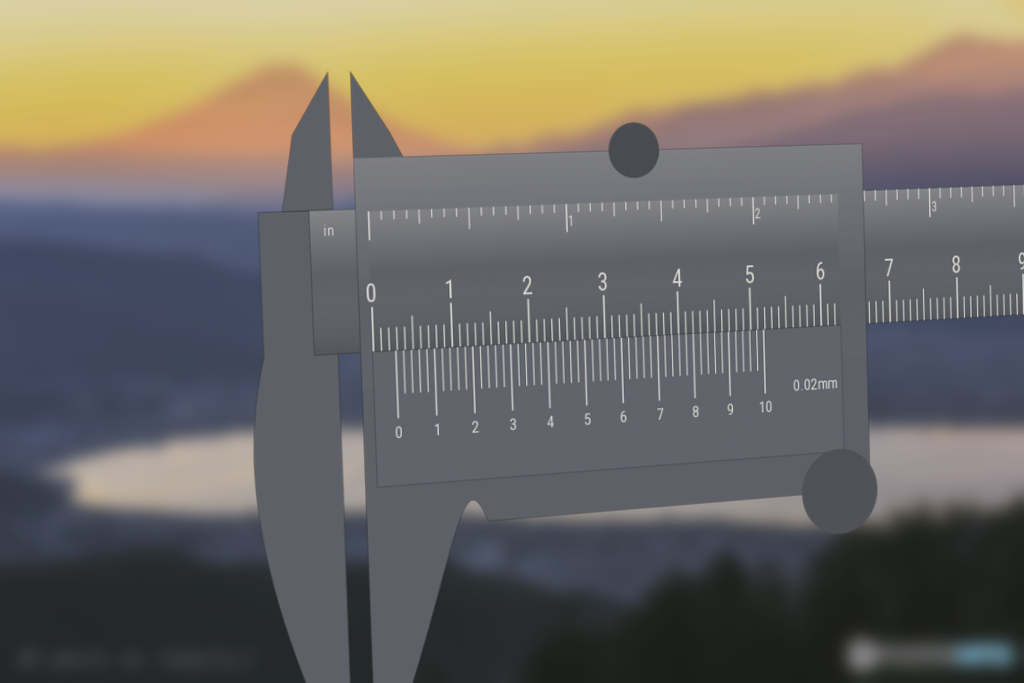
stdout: 2.8mm
